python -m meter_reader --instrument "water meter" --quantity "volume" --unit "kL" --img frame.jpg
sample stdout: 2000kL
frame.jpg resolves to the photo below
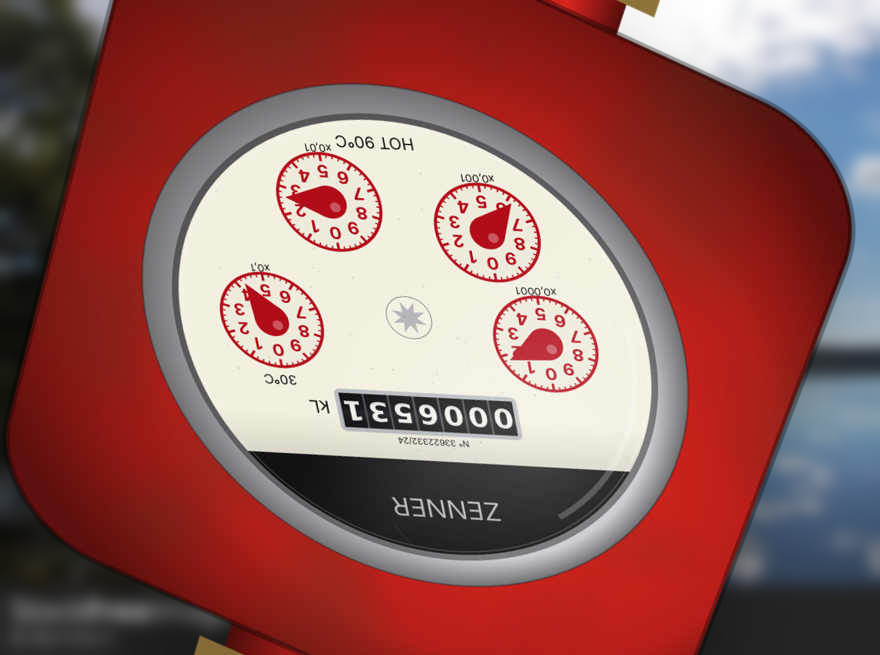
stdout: 6531.4261kL
